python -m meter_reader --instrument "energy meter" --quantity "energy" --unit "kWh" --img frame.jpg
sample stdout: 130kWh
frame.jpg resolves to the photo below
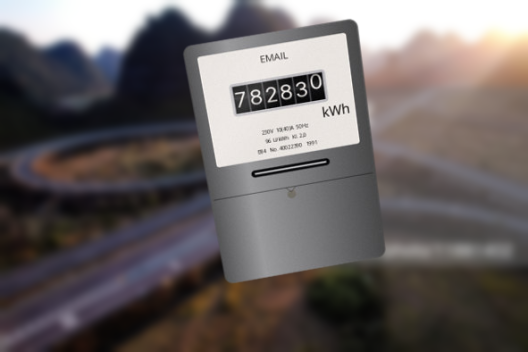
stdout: 782830kWh
